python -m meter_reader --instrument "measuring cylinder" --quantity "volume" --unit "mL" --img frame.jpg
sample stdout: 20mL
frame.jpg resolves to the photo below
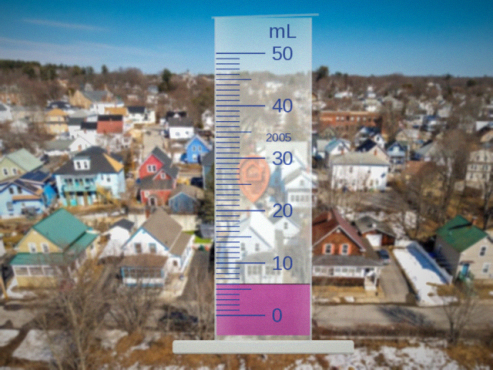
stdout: 6mL
